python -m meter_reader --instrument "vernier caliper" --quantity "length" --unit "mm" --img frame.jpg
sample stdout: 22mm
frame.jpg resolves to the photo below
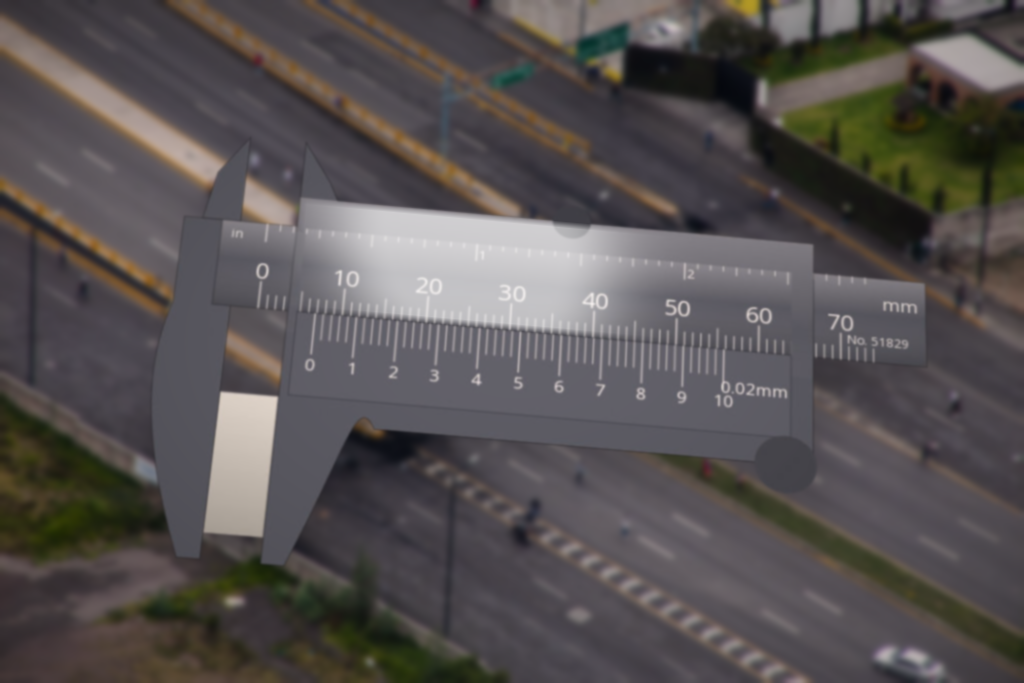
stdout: 6.8mm
